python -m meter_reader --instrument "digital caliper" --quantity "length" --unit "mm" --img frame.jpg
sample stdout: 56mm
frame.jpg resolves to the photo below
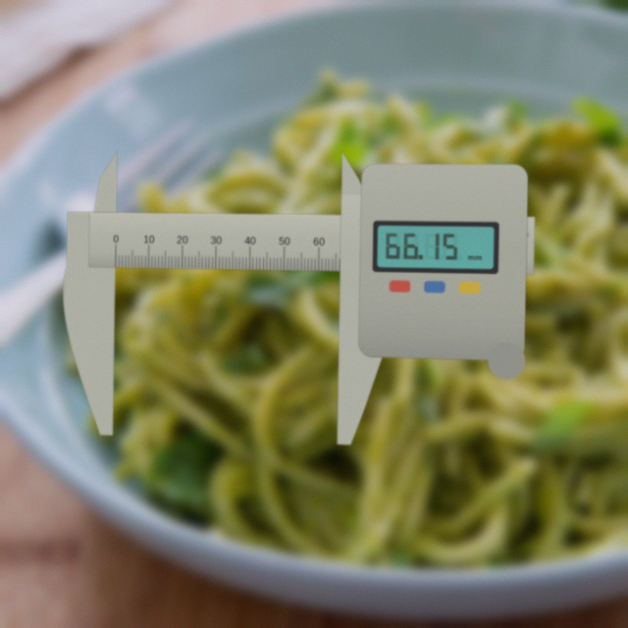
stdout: 66.15mm
